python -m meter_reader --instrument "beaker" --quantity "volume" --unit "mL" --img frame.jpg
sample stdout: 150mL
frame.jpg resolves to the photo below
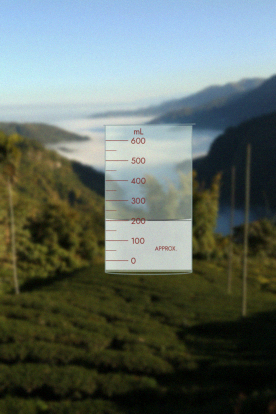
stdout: 200mL
